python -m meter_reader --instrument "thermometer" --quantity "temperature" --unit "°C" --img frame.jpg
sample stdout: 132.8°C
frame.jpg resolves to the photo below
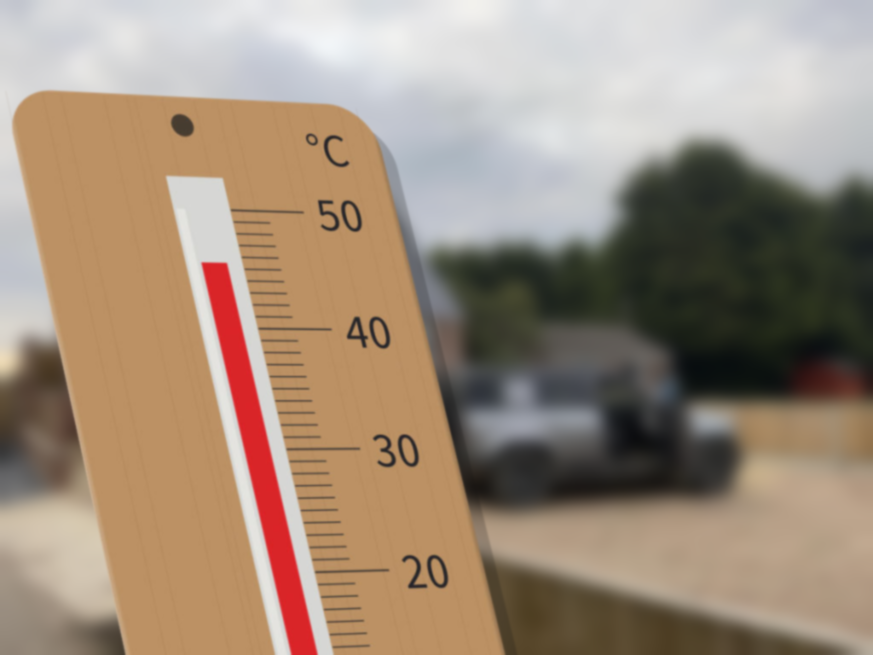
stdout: 45.5°C
